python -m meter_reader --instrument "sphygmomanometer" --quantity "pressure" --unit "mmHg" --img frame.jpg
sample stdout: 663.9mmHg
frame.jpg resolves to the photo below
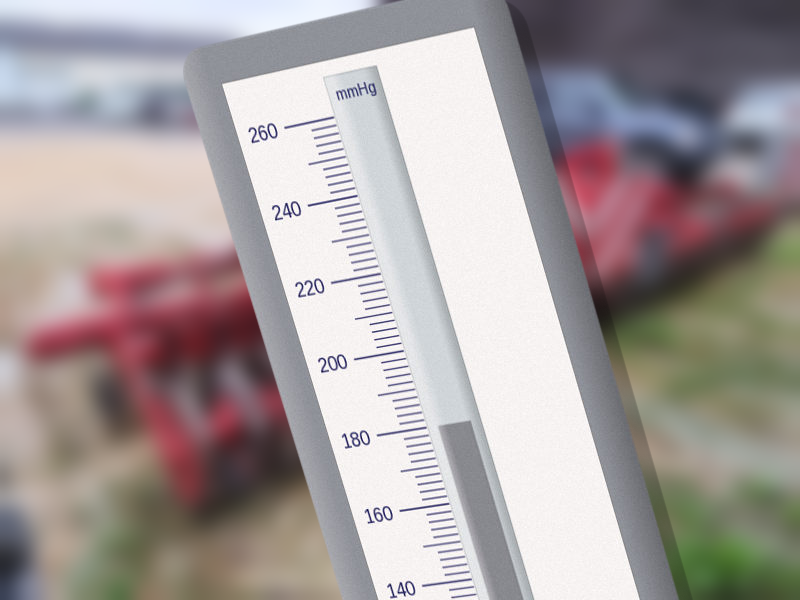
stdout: 180mmHg
